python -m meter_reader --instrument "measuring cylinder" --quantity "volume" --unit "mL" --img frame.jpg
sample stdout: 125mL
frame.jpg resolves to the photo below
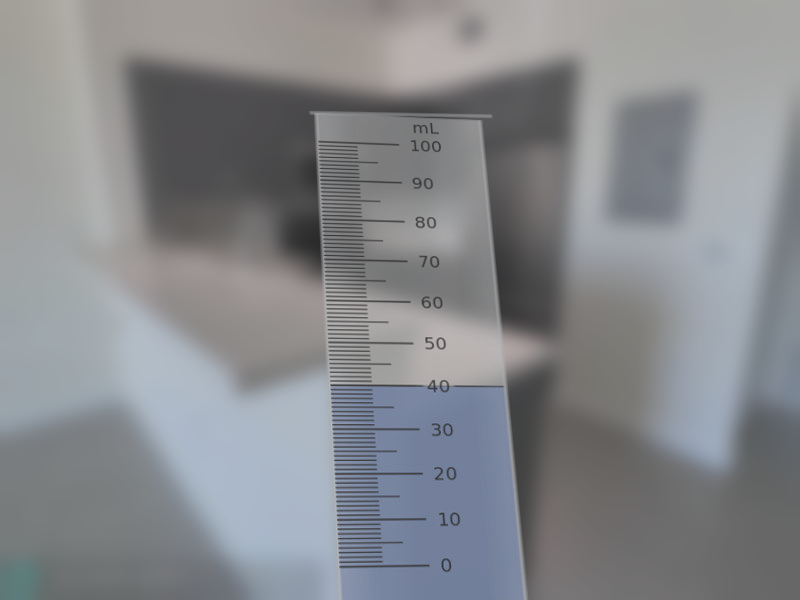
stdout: 40mL
